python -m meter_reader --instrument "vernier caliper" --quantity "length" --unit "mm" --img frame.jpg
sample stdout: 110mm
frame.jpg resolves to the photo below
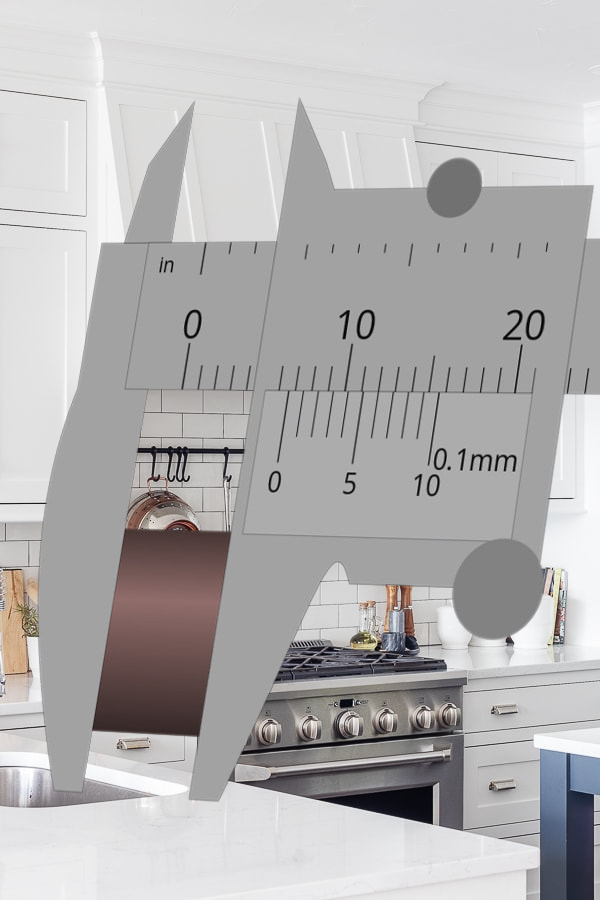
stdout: 6.6mm
